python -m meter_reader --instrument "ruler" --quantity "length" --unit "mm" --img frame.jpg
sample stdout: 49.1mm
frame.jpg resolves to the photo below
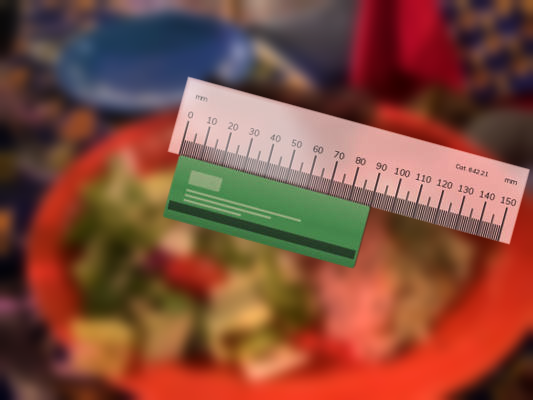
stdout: 90mm
